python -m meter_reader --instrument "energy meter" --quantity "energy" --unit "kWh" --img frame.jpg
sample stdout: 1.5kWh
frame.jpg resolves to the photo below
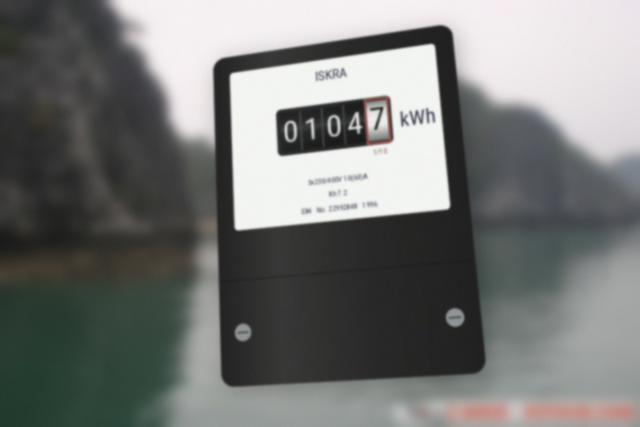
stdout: 104.7kWh
